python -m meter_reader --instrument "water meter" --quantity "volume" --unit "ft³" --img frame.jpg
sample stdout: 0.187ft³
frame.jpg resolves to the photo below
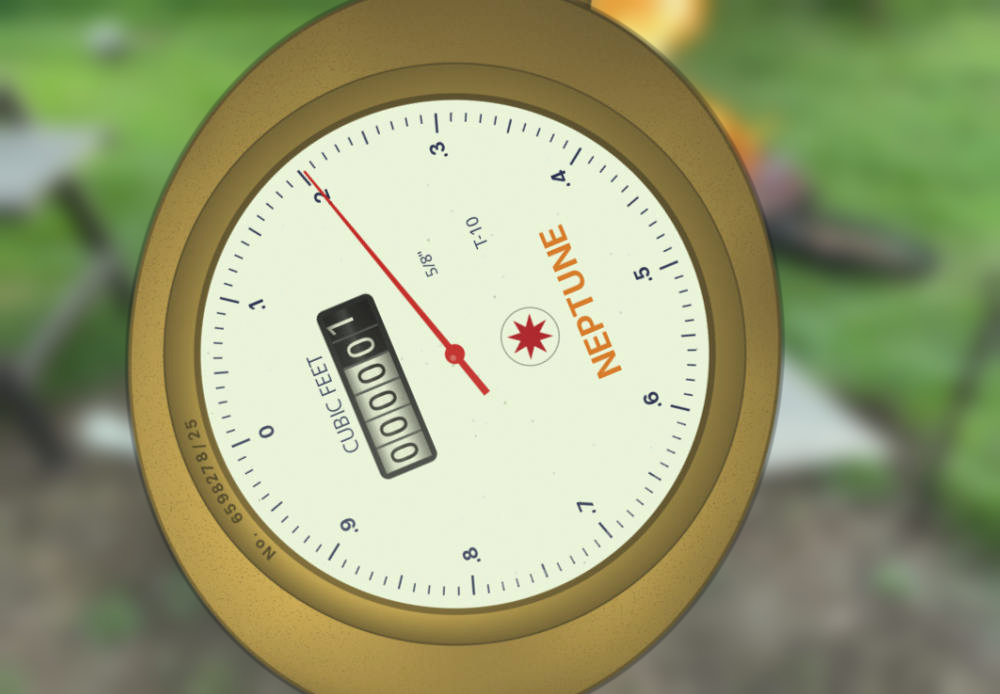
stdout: 1.20ft³
